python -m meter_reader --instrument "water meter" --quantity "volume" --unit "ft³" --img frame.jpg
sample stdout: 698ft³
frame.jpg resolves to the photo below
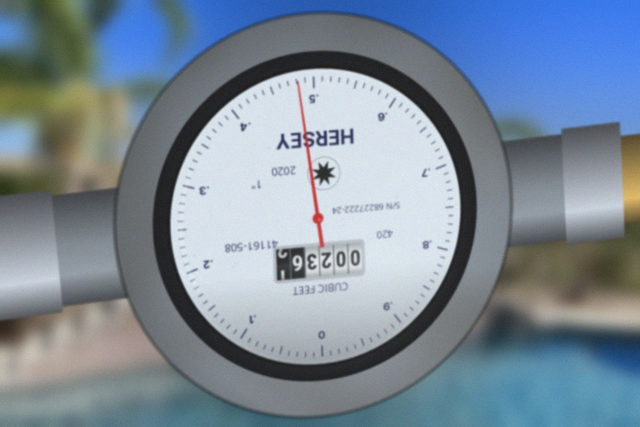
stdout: 2361.48ft³
